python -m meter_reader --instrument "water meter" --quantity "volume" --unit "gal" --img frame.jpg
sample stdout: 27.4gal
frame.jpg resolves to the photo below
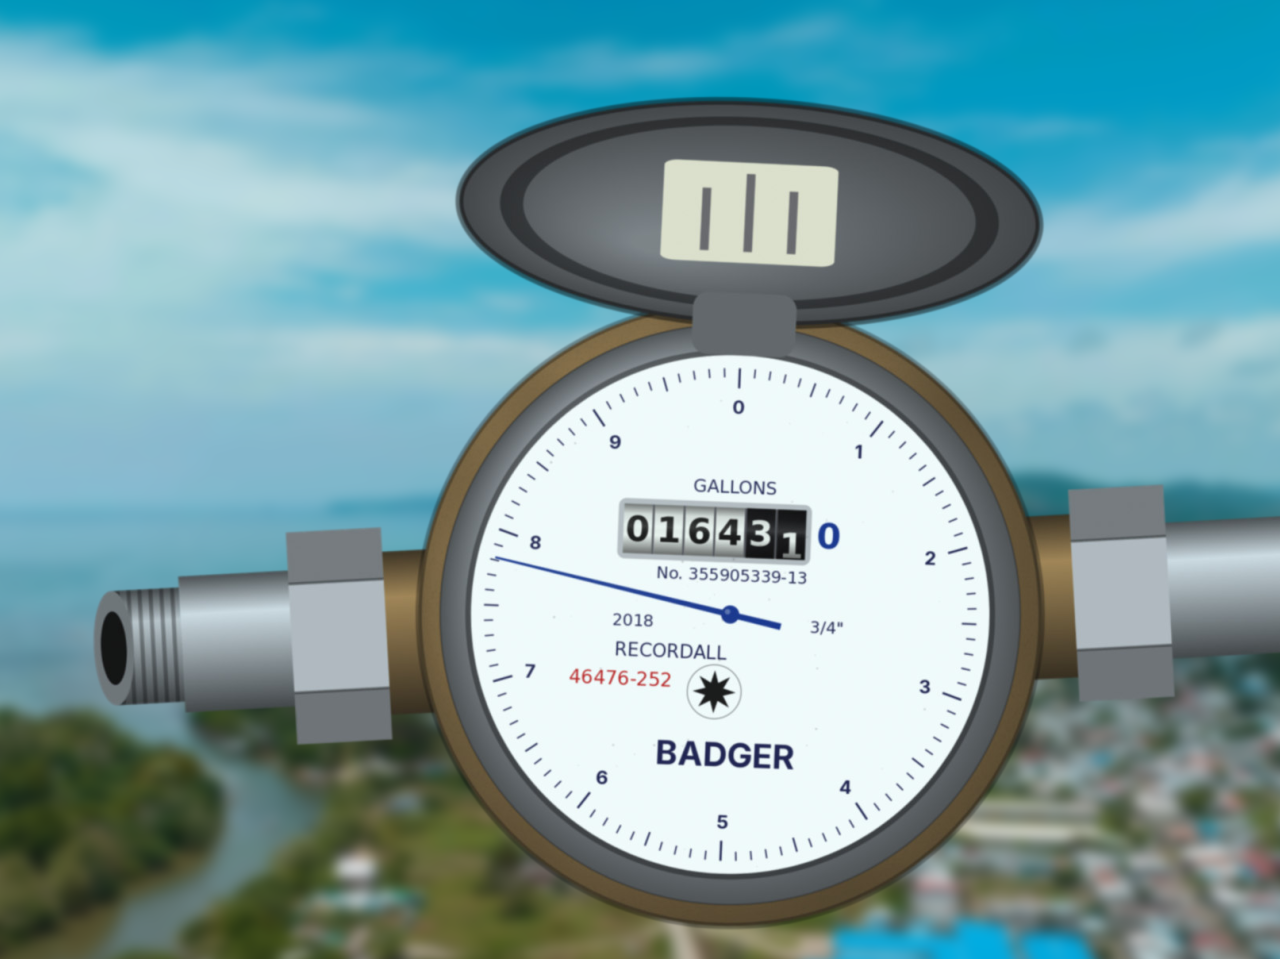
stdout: 164307.8gal
